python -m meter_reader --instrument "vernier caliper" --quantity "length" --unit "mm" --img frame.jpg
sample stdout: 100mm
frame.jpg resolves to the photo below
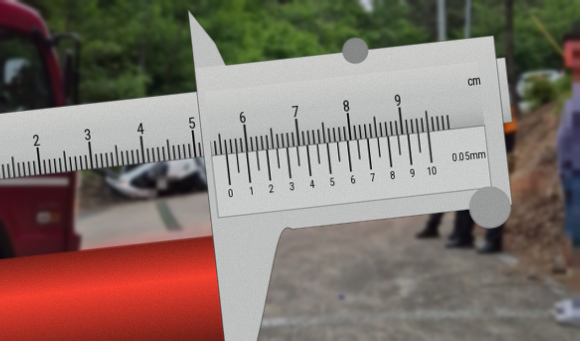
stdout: 56.0mm
